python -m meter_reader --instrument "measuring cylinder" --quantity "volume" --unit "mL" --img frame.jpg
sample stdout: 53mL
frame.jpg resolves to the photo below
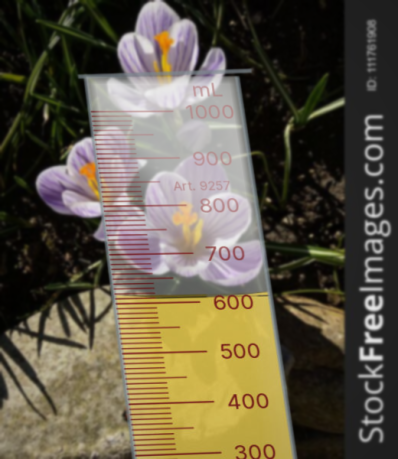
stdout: 610mL
